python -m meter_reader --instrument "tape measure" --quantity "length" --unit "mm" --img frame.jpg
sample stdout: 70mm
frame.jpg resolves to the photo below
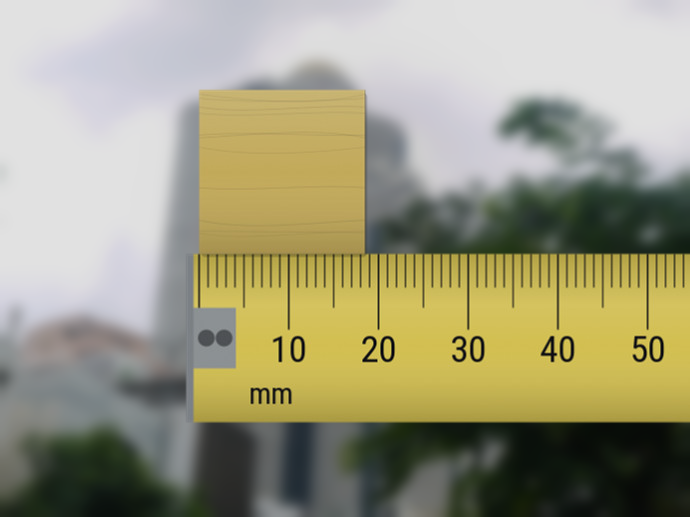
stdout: 18.5mm
